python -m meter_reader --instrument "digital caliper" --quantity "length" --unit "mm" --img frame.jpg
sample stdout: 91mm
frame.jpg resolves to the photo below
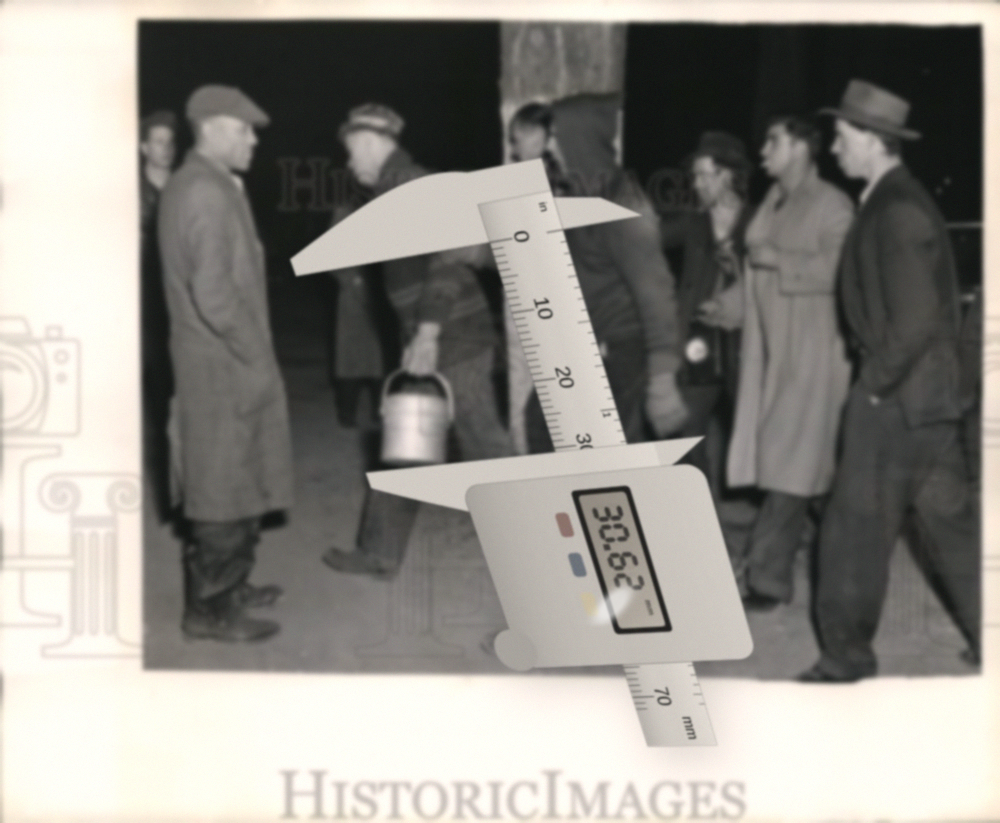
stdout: 30.62mm
